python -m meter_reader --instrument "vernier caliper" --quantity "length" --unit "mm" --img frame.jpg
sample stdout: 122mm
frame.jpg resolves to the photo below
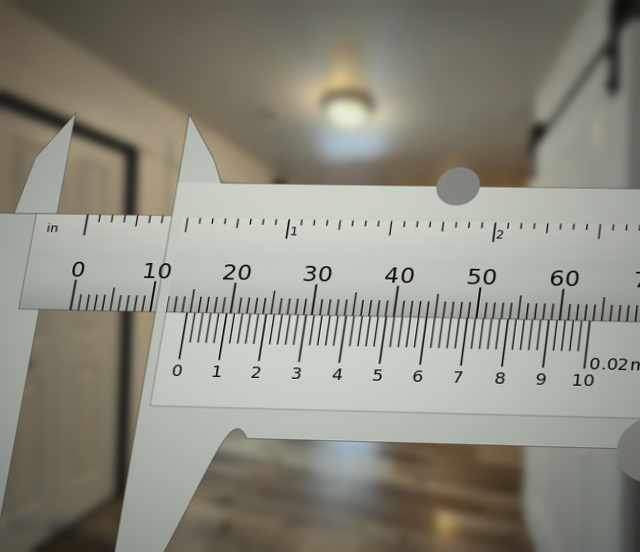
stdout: 14.6mm
